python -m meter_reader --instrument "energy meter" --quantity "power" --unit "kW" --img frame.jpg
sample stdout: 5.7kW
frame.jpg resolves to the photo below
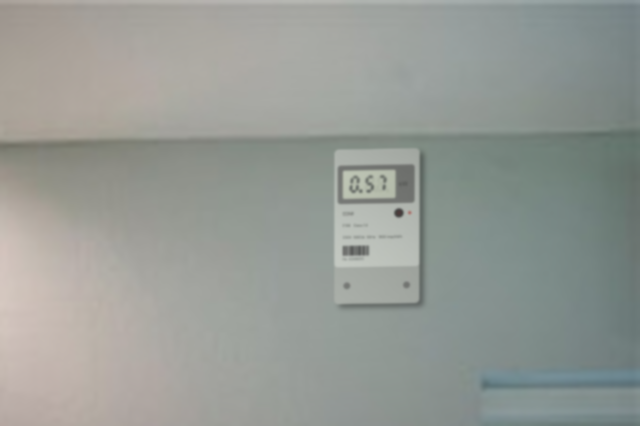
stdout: 0.57kW
